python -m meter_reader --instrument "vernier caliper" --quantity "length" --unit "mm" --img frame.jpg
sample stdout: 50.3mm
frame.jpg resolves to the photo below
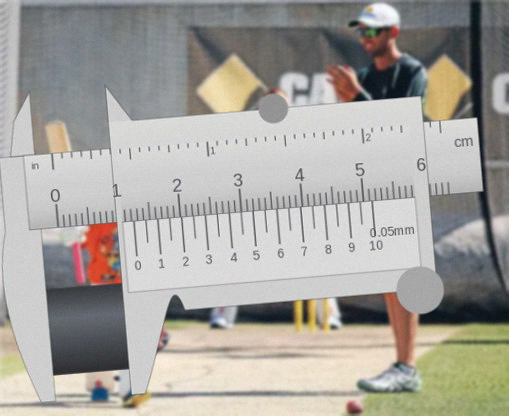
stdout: 12.4mm
